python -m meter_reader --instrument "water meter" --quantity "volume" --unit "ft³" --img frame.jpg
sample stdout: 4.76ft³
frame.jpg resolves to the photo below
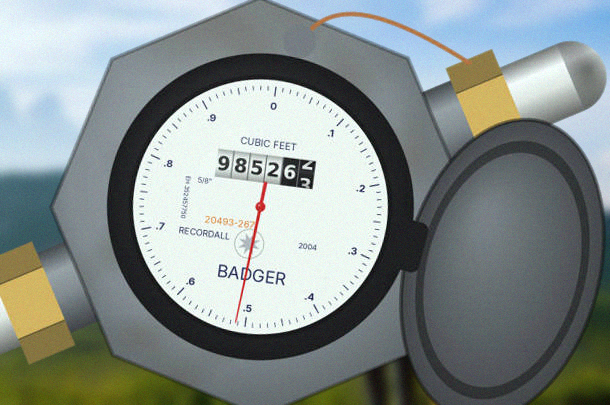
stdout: 985262.51ft³
